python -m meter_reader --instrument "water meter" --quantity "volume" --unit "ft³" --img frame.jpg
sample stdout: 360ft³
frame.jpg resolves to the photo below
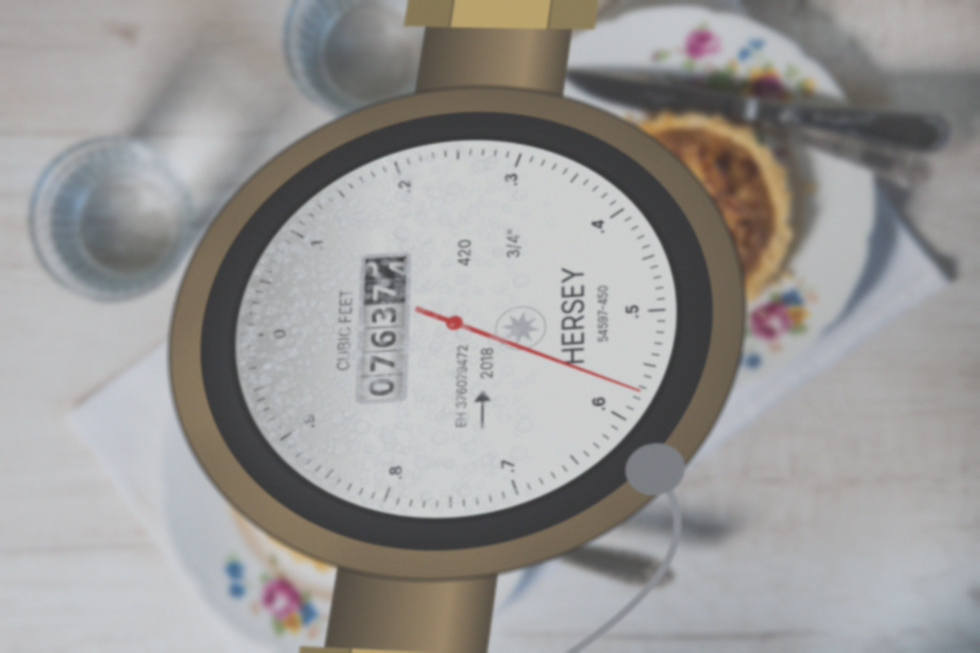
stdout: 76373.57ft³
